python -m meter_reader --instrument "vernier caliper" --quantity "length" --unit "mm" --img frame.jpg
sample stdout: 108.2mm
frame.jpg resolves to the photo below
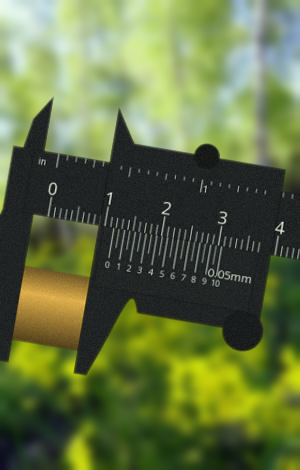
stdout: 11.6mm
